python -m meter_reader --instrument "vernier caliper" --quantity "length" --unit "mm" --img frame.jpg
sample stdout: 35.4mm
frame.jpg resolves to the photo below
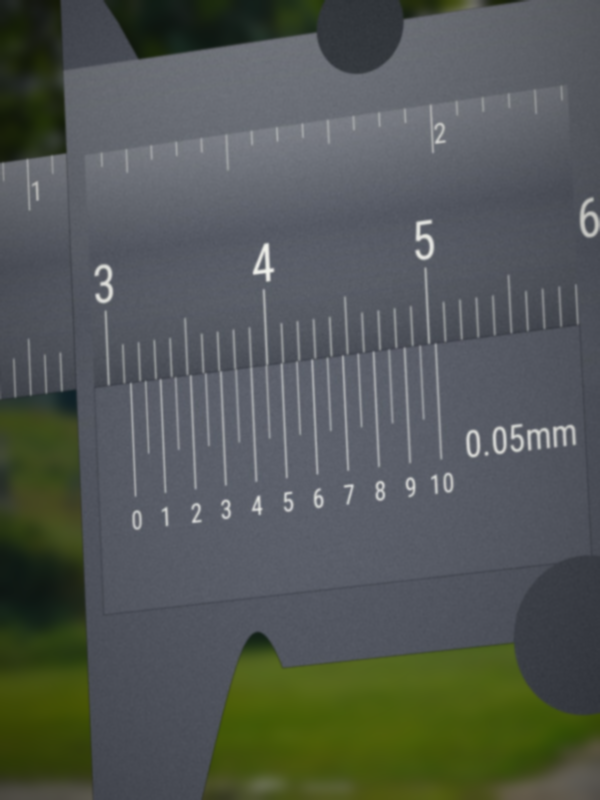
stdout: 31.4mm
